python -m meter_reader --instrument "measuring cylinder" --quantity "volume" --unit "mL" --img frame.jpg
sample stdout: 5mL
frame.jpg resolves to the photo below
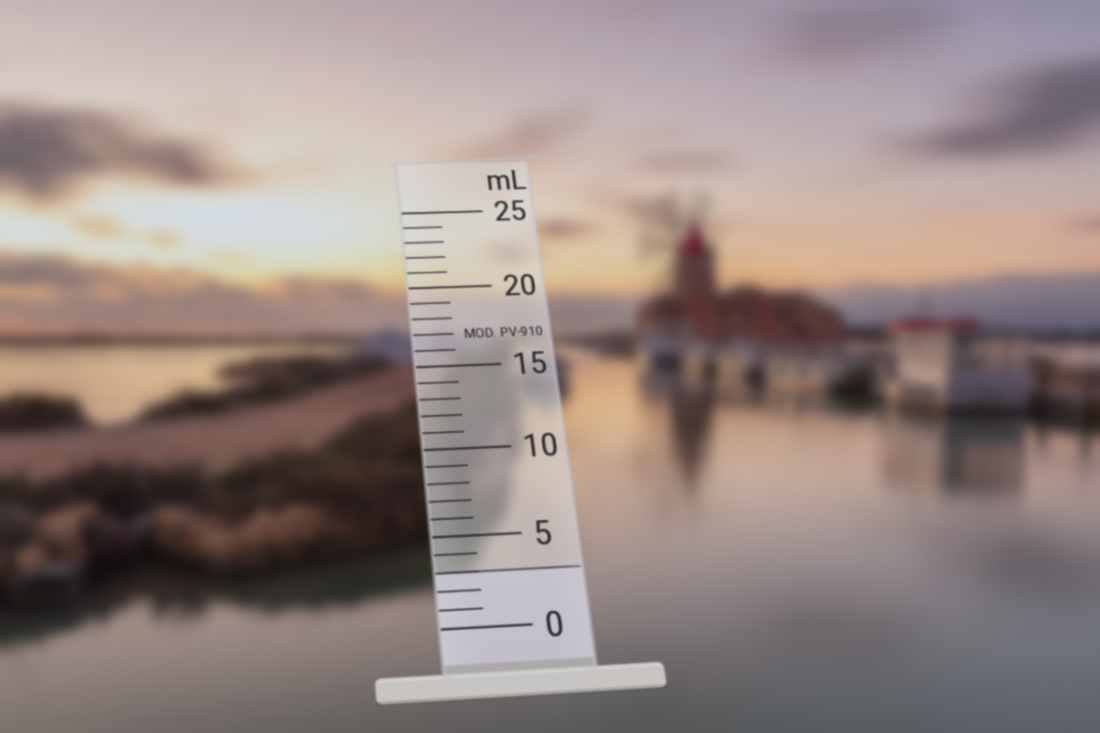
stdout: 3mL
